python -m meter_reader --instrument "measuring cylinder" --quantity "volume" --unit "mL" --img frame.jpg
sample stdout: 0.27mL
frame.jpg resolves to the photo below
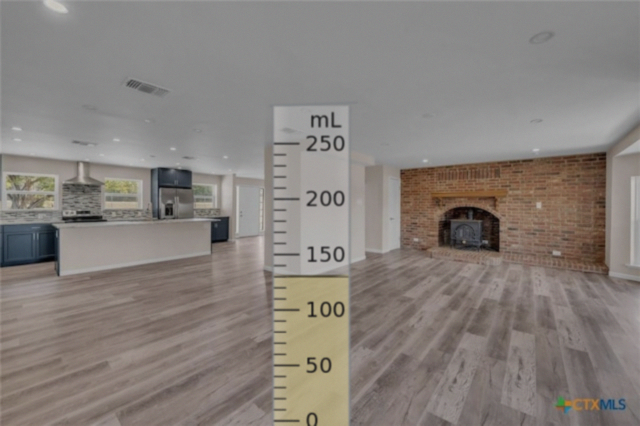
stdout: 130mL
